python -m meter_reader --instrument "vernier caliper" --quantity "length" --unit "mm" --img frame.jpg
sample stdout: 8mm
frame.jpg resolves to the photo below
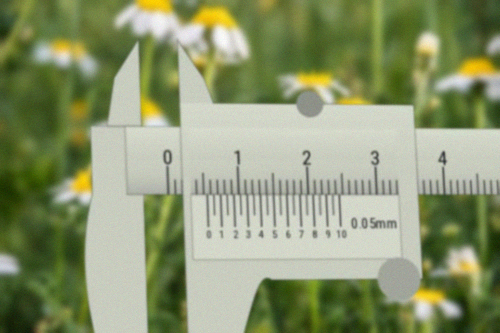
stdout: 5.5mm
